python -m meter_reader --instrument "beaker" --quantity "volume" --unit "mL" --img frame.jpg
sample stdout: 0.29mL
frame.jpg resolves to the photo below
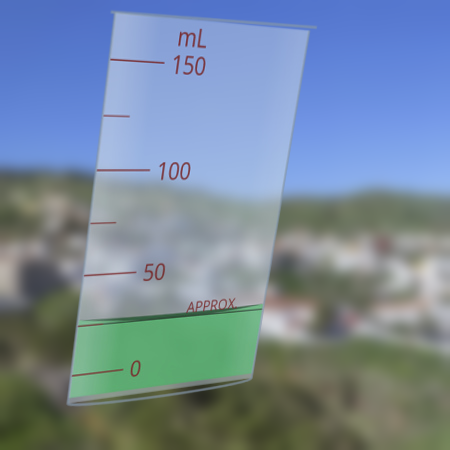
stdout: 25mL
